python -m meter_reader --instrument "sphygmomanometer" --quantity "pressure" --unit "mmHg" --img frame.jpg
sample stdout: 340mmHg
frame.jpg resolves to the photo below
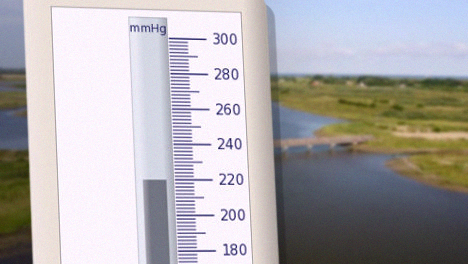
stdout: 220mmHg
